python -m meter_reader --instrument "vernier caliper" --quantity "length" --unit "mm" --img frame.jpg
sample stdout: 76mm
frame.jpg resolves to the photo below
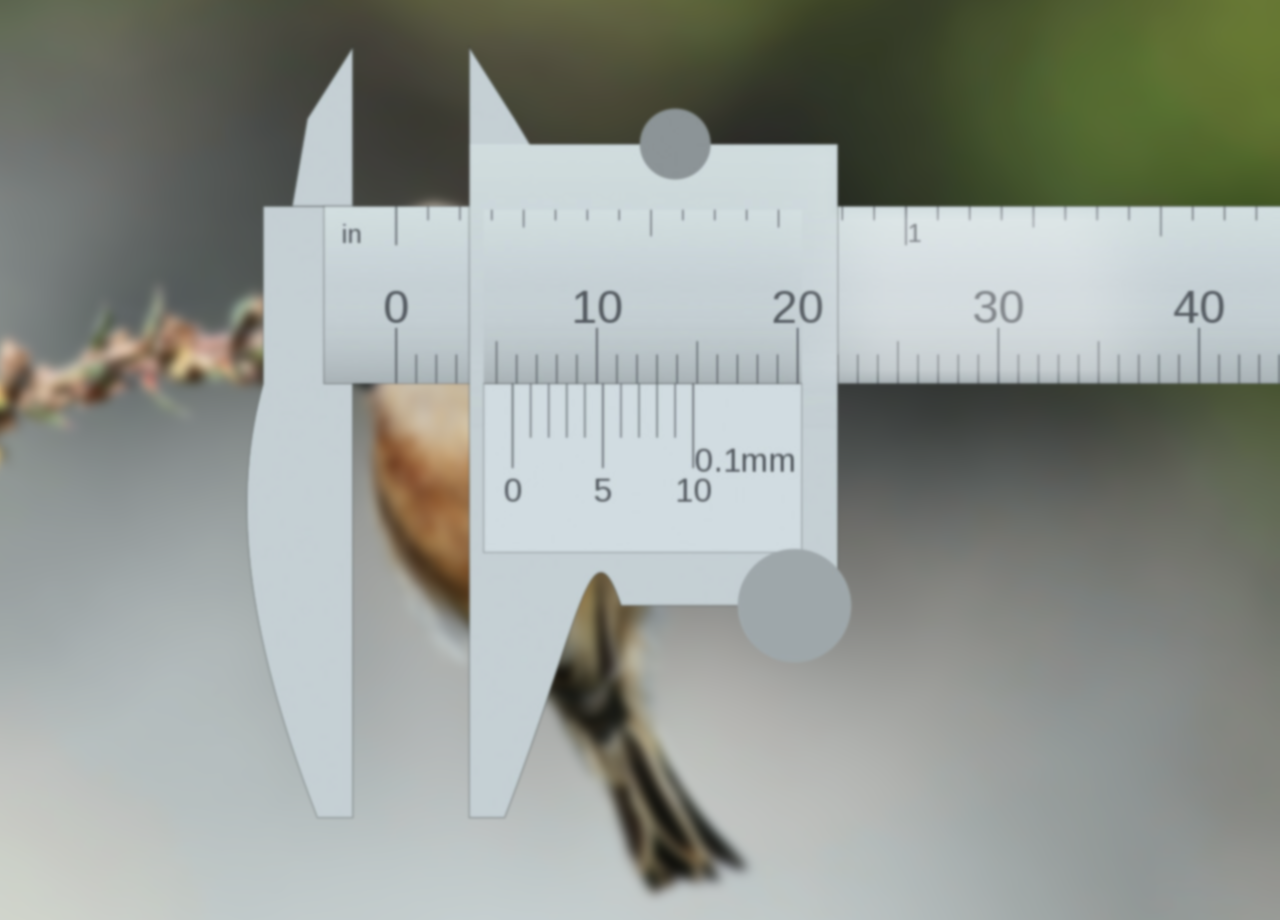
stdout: 5.8mm
